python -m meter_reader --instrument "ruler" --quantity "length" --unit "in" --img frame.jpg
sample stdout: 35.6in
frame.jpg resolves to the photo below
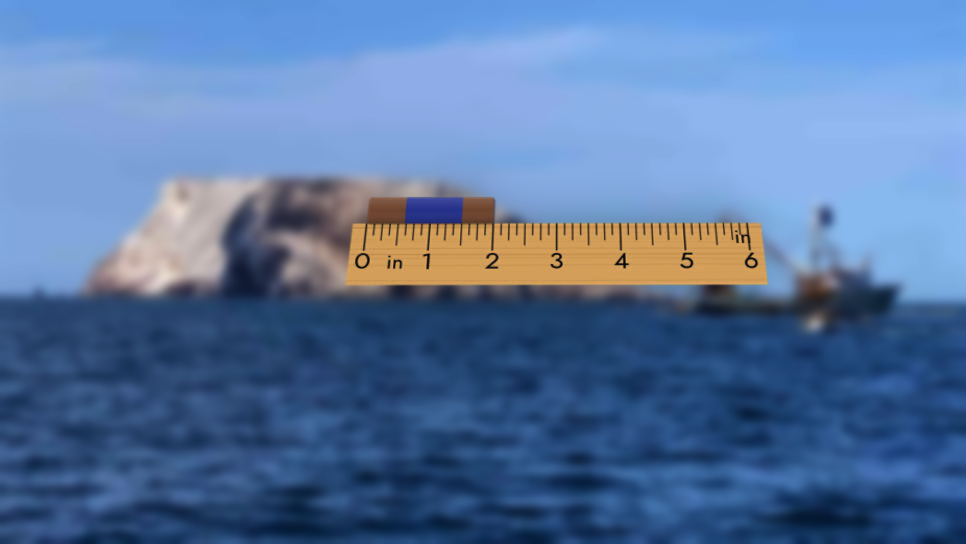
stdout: 2in
